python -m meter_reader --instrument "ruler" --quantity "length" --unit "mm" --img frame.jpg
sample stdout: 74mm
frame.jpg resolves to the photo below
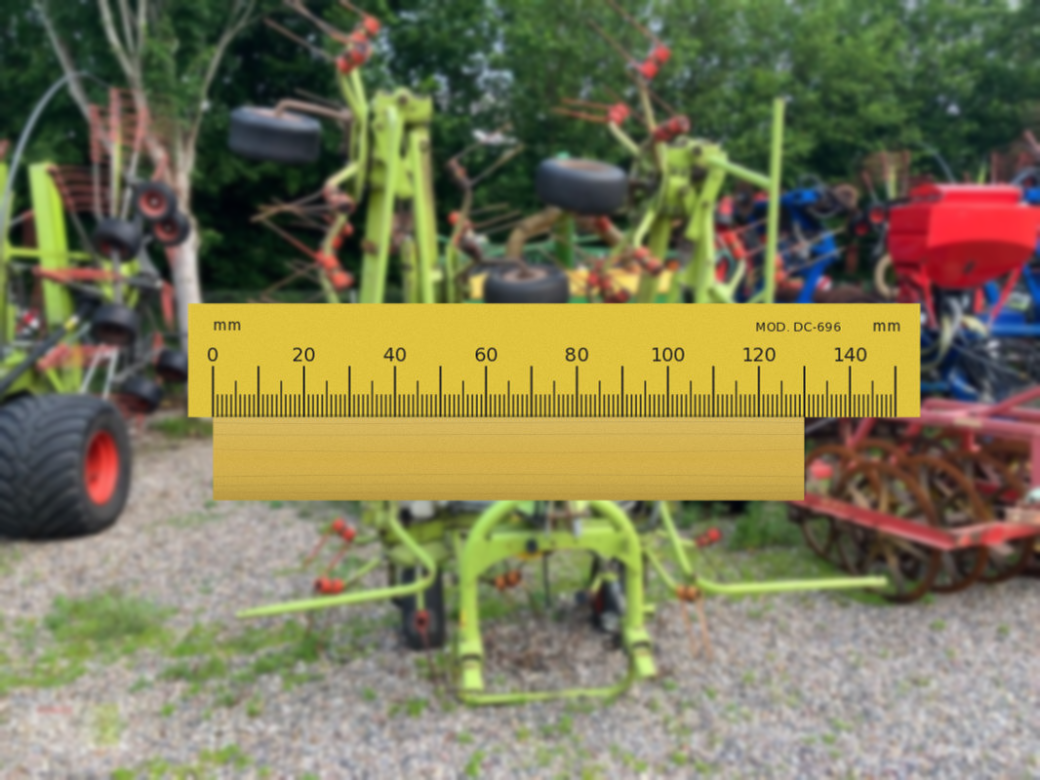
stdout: 130mm
